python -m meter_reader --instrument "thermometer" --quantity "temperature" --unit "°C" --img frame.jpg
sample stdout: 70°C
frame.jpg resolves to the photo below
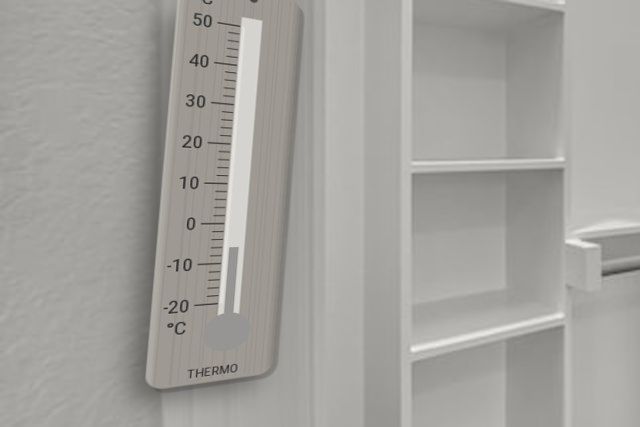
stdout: -6°C
